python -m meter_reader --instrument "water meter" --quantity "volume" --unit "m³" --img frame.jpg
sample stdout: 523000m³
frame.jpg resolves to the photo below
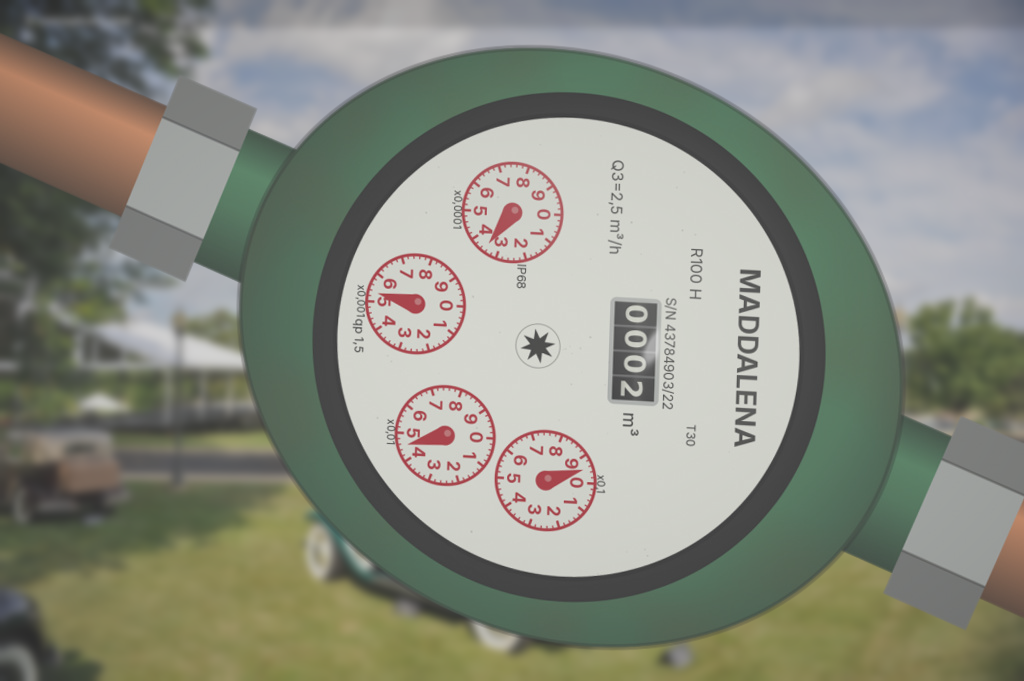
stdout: 1.9453m³
